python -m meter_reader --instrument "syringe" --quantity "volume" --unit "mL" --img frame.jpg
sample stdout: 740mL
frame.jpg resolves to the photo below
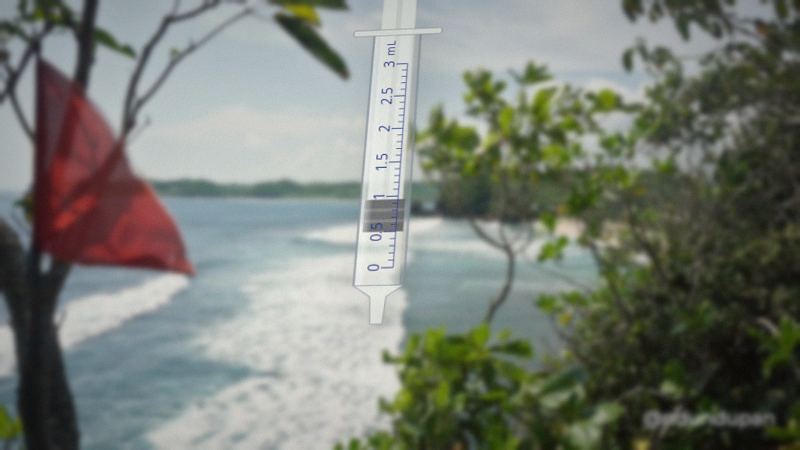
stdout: 0.5mL
